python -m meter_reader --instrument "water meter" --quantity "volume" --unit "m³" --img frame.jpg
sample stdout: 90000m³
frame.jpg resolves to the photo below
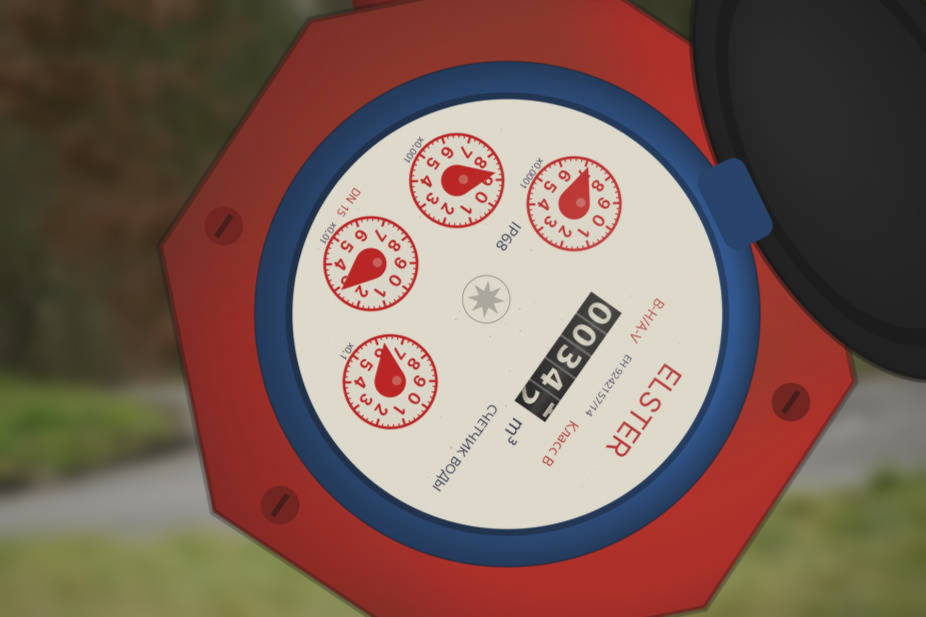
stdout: 341.6287m³
